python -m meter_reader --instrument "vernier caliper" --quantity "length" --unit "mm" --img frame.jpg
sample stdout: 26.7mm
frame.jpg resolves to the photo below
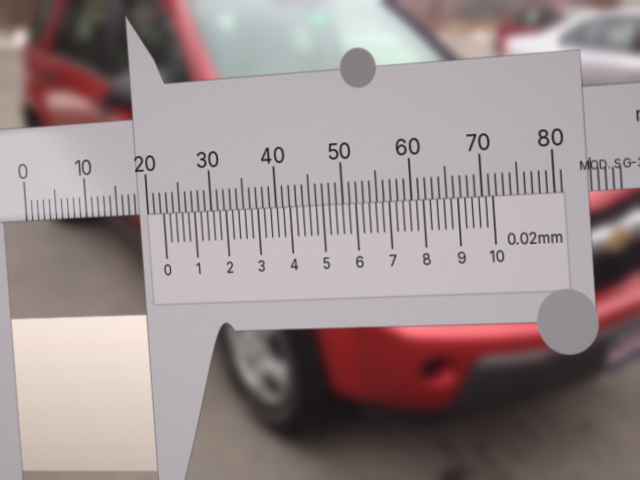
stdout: 22.5mm
